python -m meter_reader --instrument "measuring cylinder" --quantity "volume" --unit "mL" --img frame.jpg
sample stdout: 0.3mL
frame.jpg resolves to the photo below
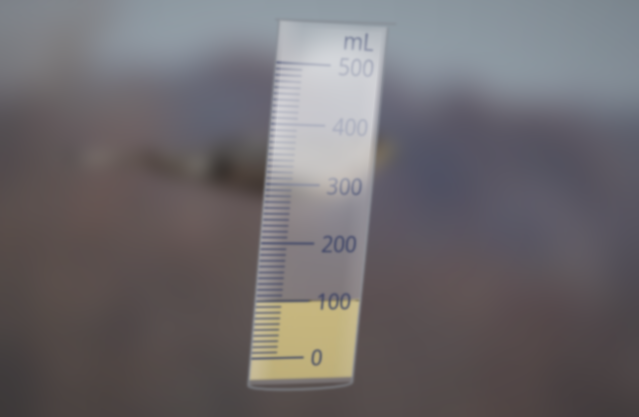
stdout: 100mL
